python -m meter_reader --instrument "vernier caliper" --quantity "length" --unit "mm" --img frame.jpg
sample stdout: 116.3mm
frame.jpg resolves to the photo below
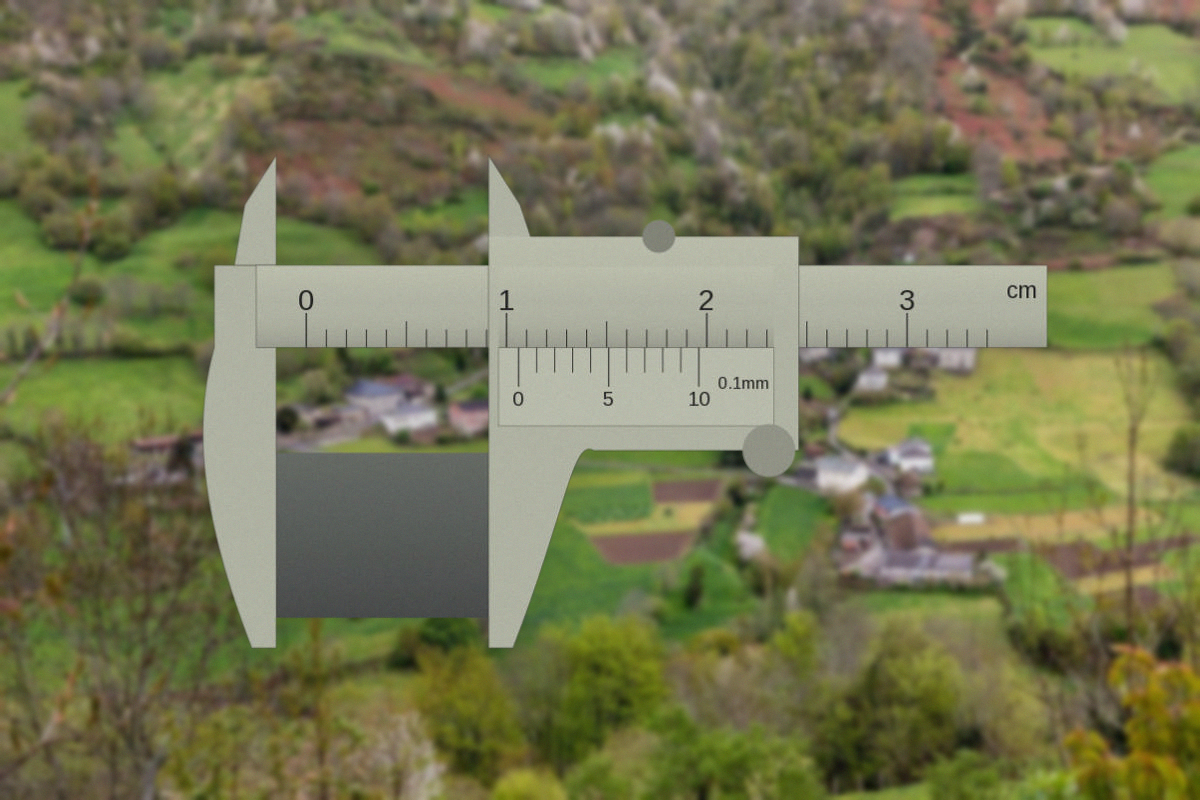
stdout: 10.6mm
